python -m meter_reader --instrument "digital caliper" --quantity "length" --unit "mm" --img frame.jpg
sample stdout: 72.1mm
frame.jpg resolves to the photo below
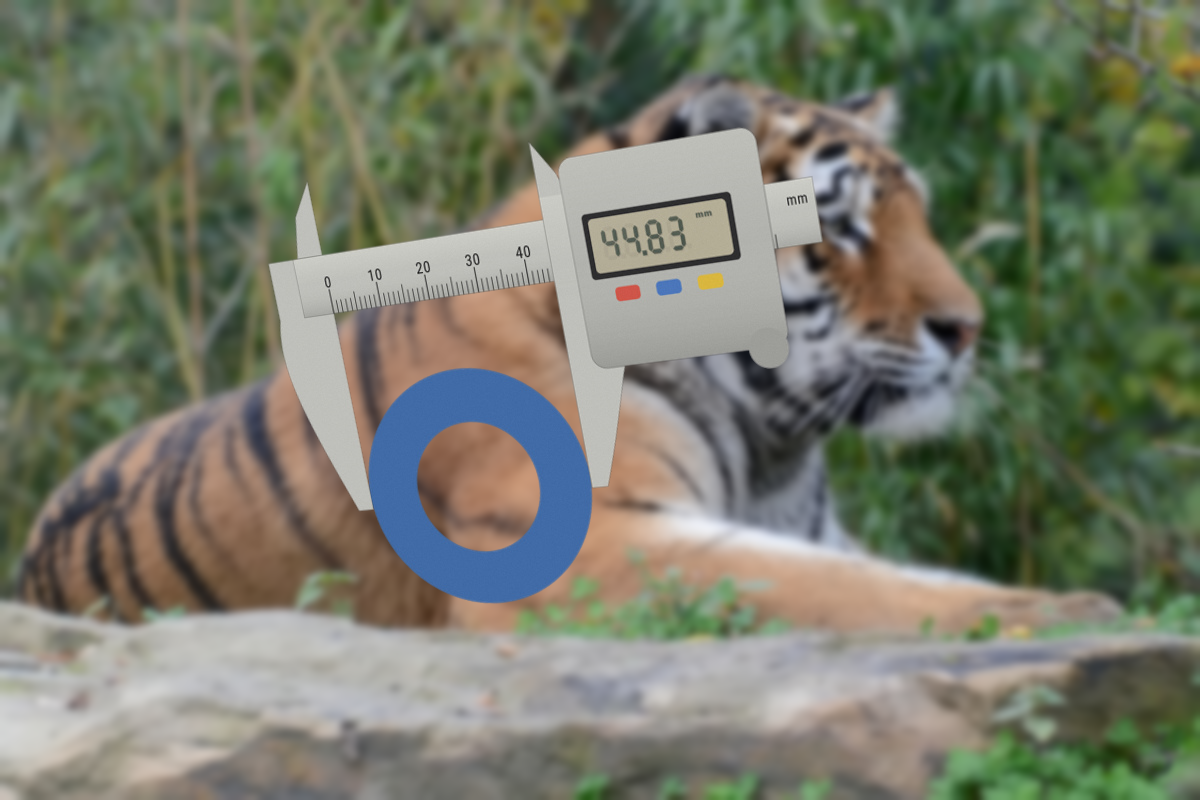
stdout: 44.83mm
